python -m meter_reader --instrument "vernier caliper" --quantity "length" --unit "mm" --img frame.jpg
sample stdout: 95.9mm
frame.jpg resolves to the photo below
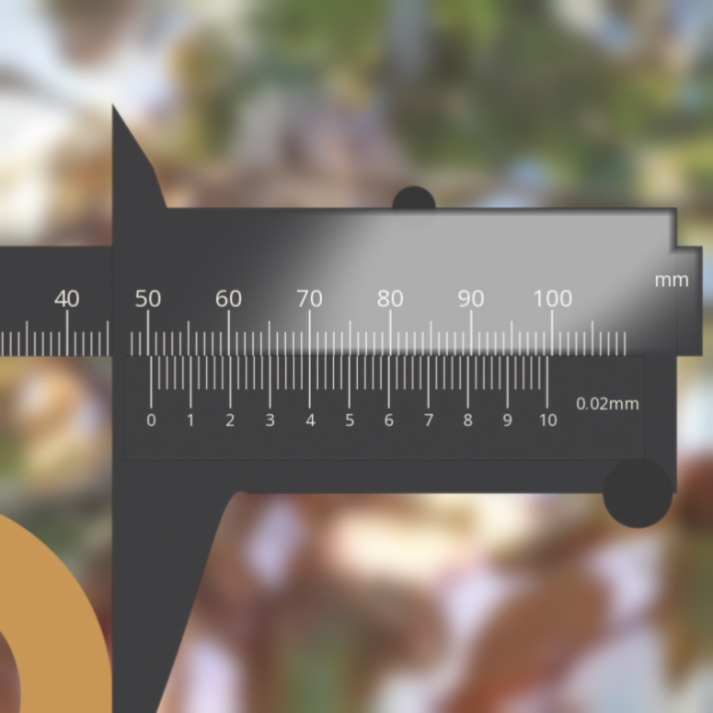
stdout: 50.4mm
